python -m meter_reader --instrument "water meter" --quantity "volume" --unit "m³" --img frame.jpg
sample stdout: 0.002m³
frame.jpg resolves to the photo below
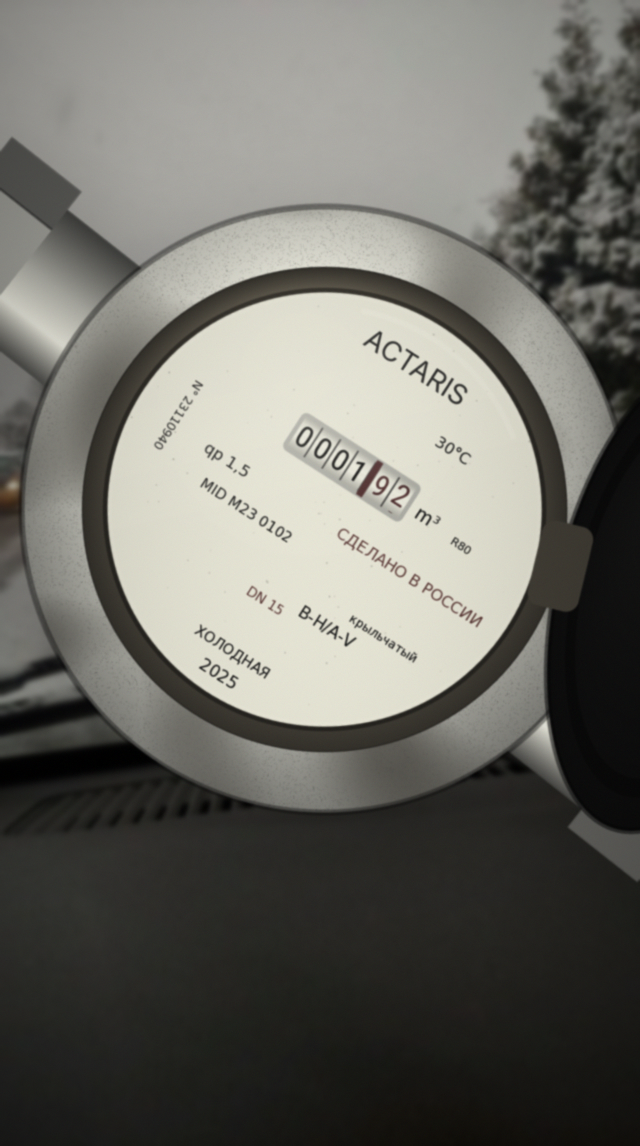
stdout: 1.92m³
